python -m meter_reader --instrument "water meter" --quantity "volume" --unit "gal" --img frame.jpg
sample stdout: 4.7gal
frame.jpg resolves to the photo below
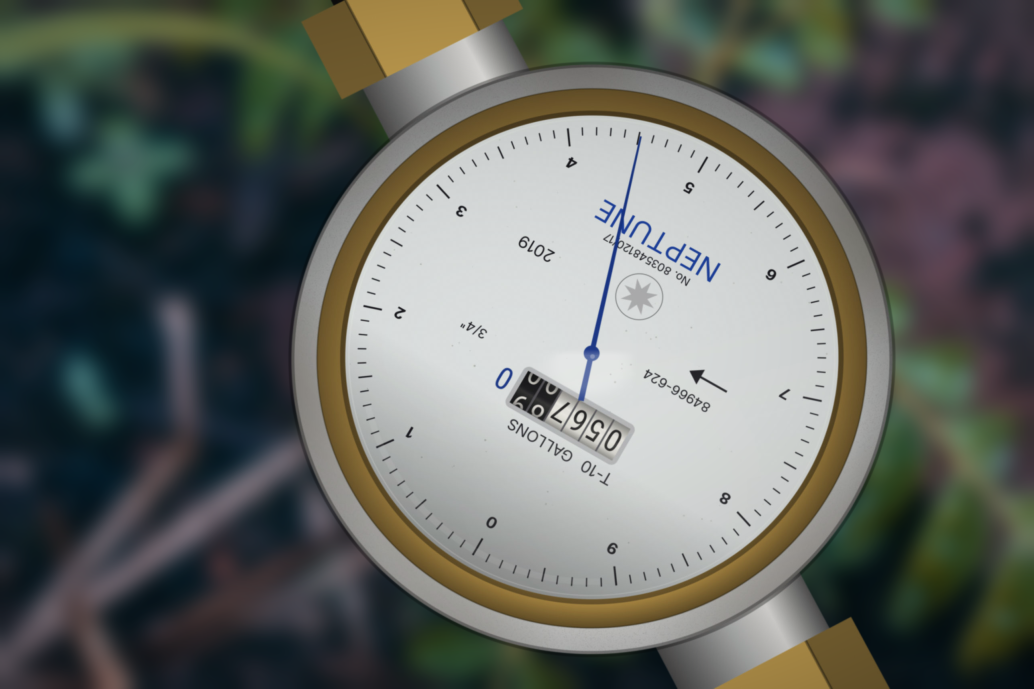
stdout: 567894.5gal
